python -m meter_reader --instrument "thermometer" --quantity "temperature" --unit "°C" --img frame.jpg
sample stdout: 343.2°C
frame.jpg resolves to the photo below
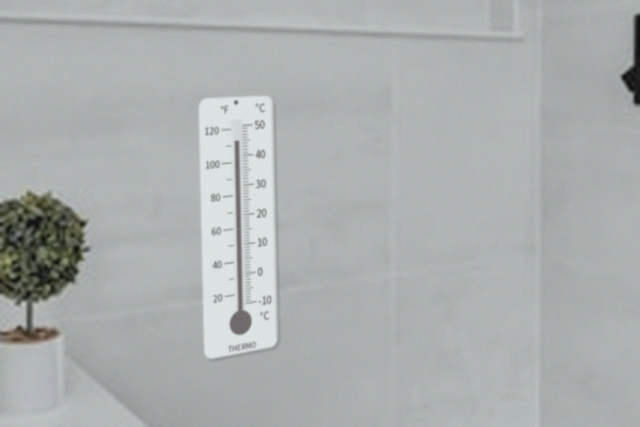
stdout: 45°C
